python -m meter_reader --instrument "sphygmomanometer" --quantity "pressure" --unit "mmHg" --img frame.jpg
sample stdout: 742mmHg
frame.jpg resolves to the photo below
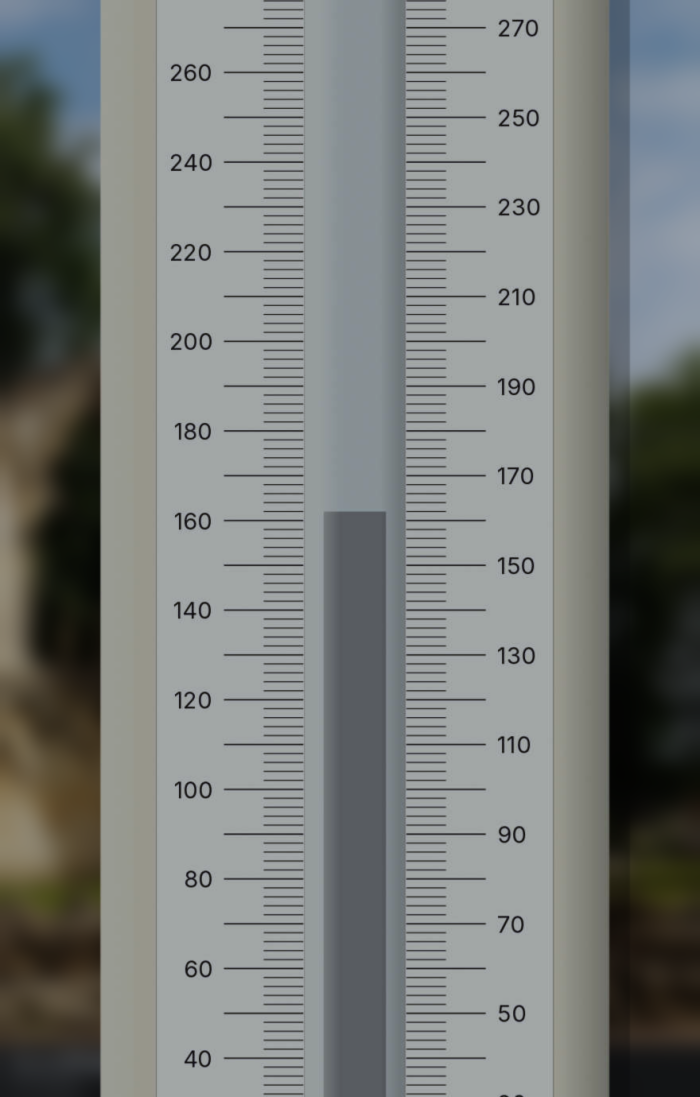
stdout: 162mmHg
